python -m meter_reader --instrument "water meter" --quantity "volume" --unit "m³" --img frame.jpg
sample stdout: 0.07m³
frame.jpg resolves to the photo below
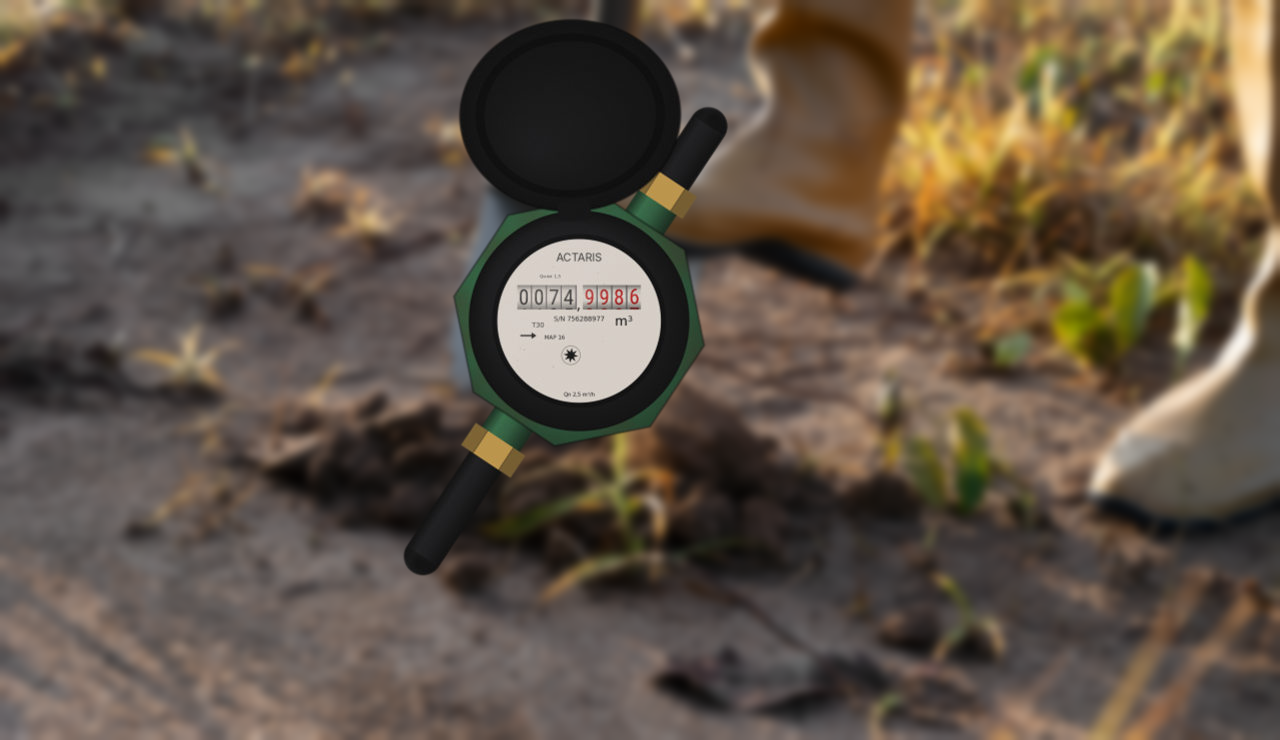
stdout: 74.9986m³
